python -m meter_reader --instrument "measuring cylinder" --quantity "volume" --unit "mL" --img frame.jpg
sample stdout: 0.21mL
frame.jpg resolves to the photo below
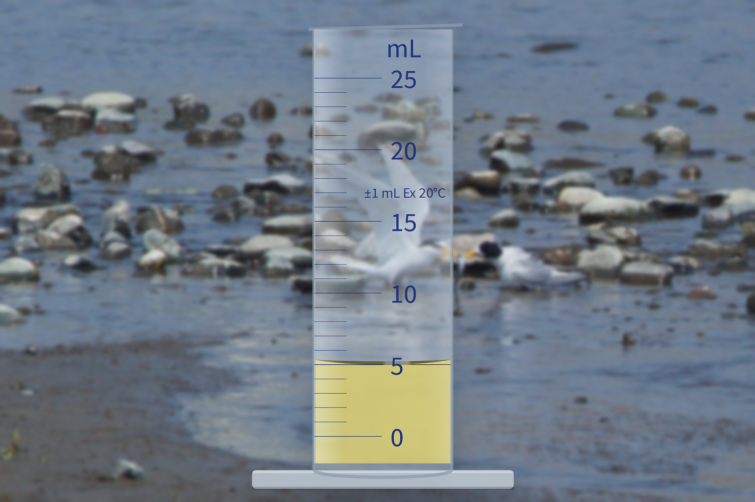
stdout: 5mL
